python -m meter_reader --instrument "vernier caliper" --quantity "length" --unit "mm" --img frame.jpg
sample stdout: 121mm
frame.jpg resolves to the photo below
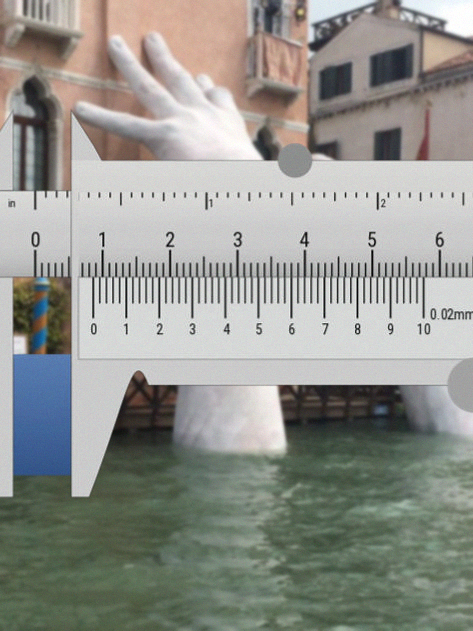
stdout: 8.6mm
